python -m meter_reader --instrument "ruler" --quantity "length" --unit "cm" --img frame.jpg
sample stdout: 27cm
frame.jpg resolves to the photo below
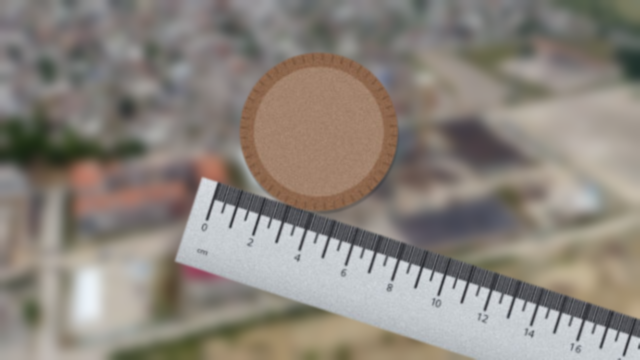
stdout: 6.5cm
